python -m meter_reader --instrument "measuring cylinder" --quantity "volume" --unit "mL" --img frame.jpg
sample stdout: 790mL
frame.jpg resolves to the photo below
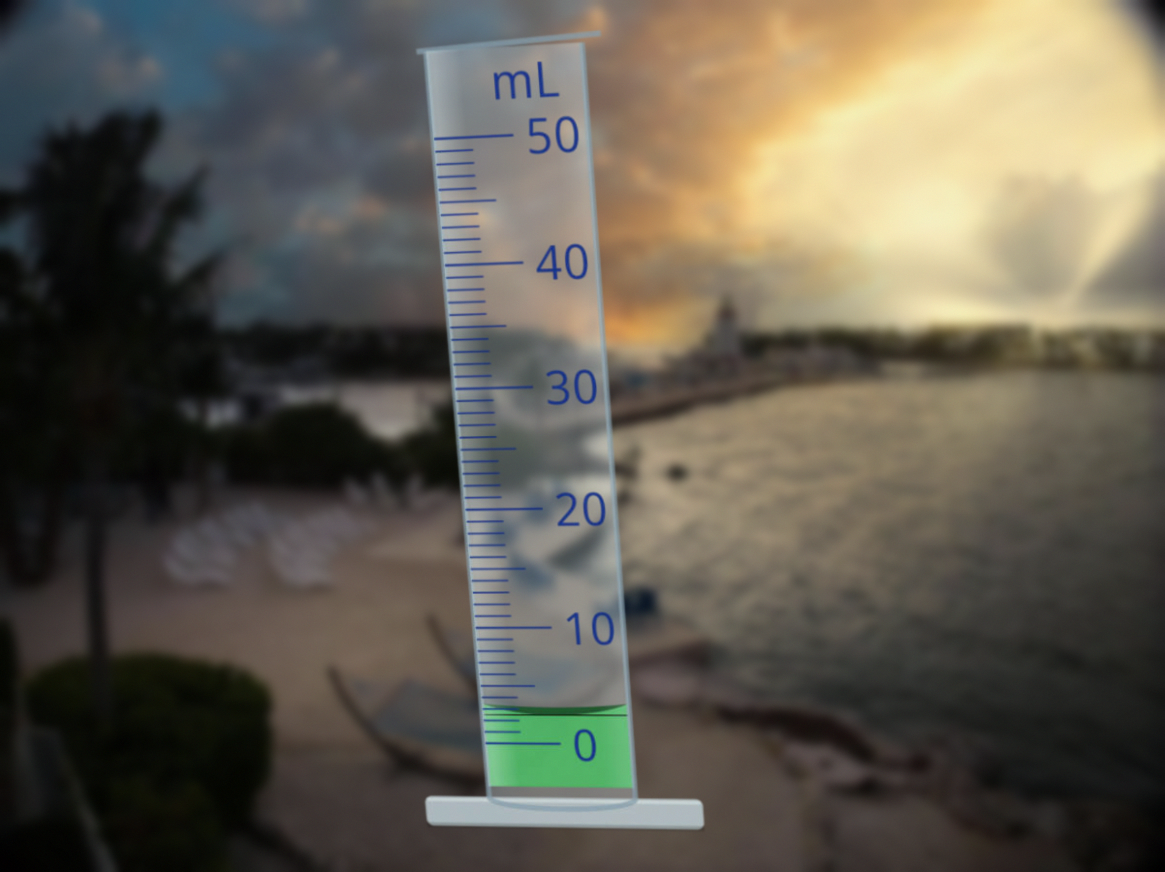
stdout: 2.5mL
